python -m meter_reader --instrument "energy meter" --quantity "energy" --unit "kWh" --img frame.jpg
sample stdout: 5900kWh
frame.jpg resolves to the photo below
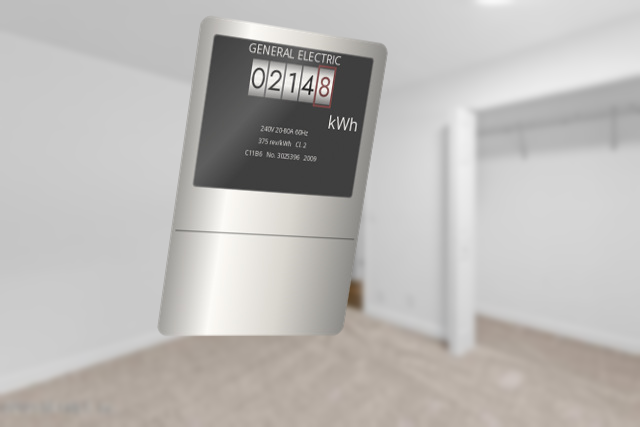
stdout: 214.8kWh
